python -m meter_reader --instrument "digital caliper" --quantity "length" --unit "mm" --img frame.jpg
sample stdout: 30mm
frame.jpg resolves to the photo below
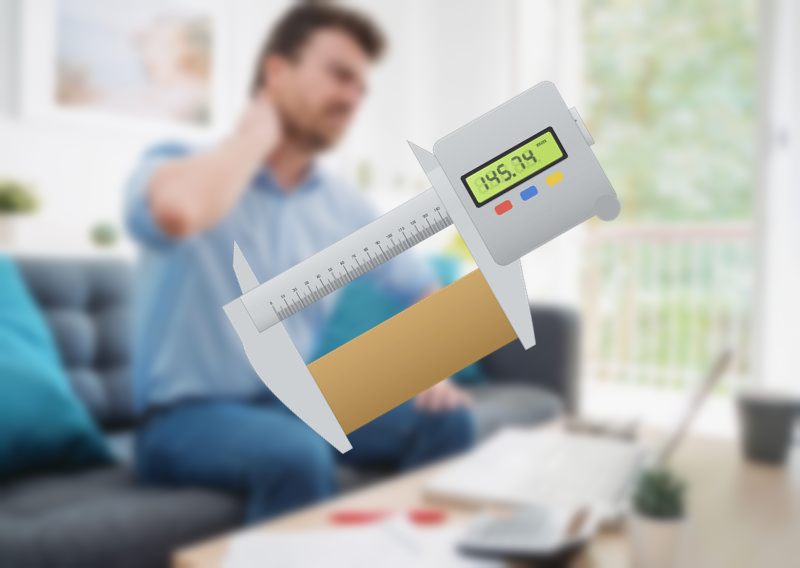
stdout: 145.74mm
